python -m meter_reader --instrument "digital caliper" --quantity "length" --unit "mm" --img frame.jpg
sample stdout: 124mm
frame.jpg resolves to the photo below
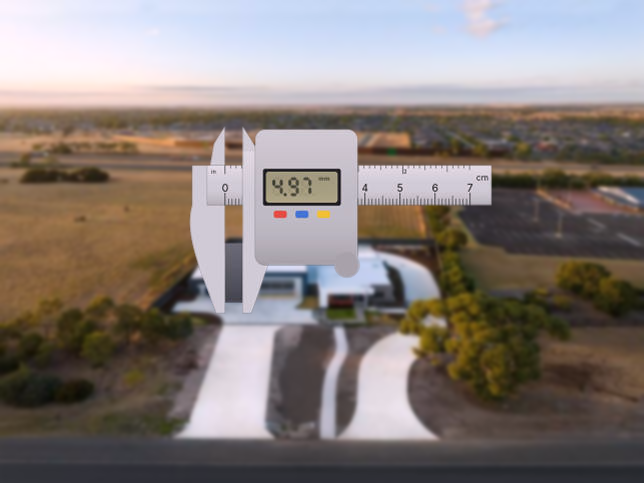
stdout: 4.97mm
